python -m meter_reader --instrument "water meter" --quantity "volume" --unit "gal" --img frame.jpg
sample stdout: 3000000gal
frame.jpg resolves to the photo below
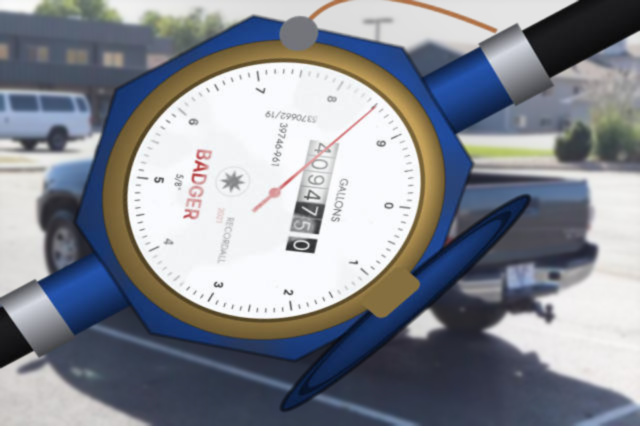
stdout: 4094748.5gal
